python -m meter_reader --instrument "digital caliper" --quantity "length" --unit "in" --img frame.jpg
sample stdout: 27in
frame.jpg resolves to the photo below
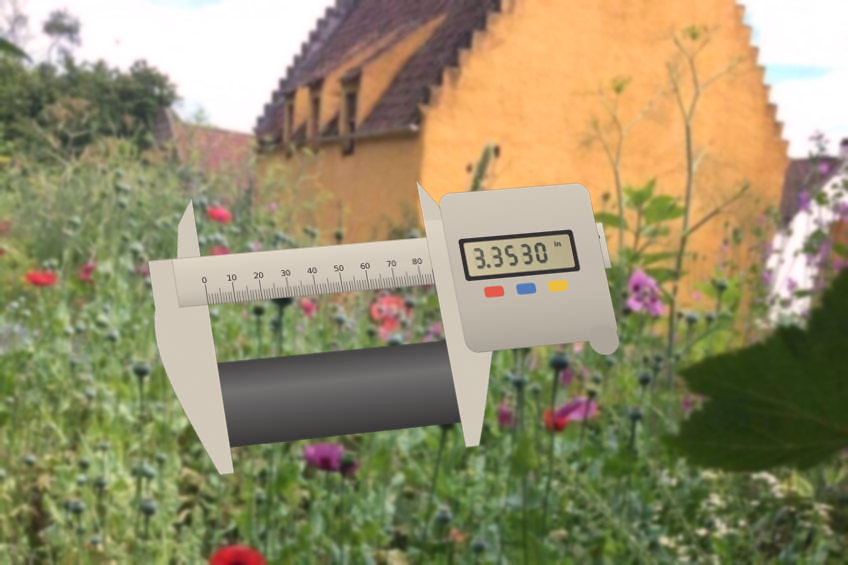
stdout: 3.3530in
